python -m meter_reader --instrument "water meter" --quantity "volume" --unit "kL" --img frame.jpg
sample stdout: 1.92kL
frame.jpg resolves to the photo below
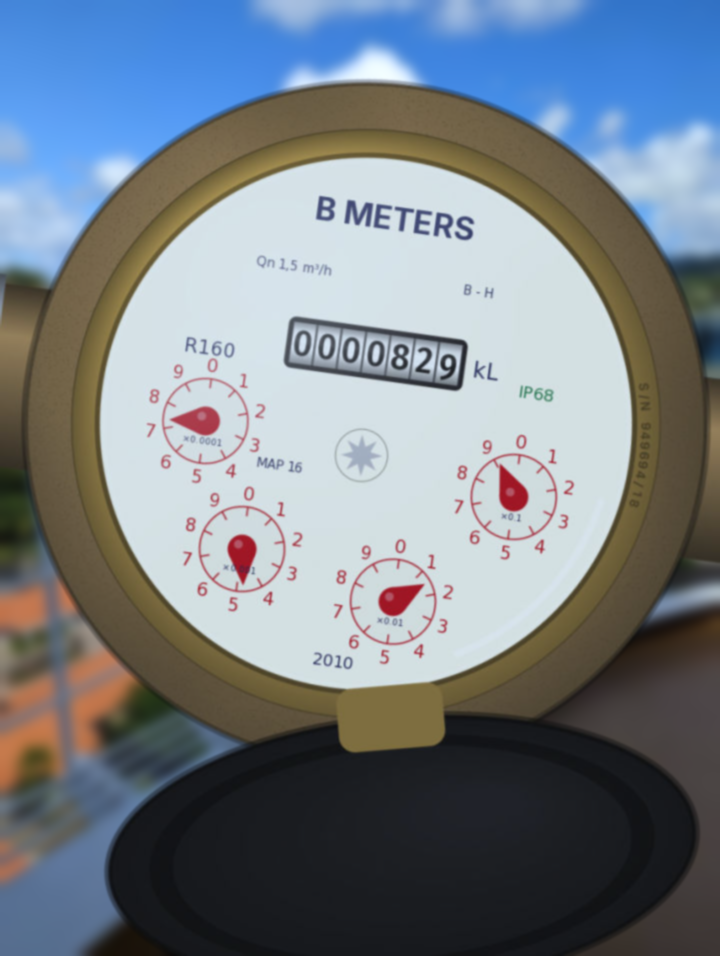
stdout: 828.9147kL
